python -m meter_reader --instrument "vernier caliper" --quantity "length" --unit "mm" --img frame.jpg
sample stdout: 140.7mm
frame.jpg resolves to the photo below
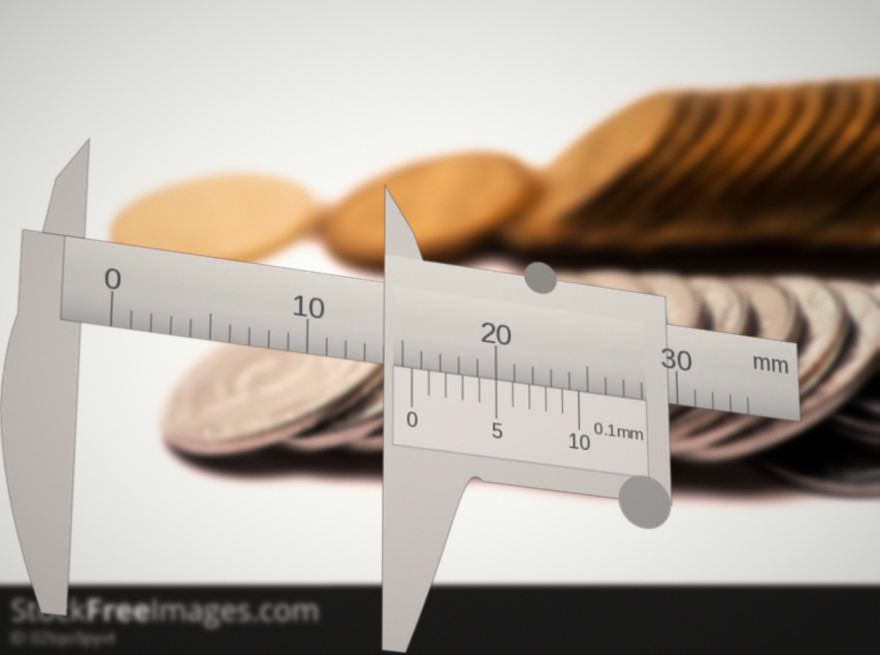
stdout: 15.5mm
